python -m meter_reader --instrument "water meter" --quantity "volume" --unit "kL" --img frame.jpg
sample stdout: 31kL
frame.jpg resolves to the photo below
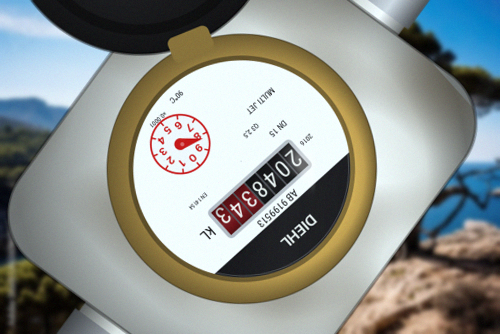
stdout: 2048.3428kL
